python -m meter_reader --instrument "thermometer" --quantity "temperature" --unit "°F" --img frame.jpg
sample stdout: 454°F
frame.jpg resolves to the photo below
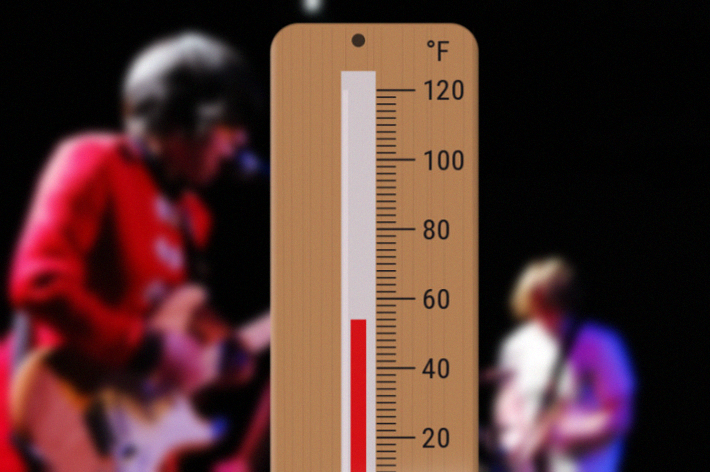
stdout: 54°F
